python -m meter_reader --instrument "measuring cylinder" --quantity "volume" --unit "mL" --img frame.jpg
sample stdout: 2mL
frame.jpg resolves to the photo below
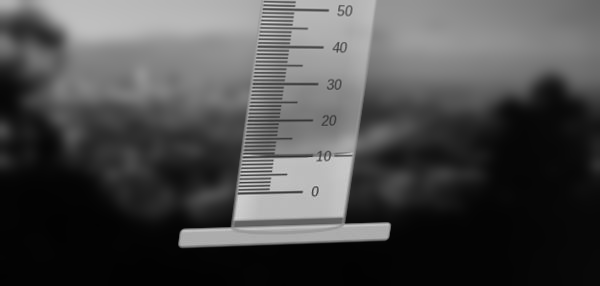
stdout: 10mL
